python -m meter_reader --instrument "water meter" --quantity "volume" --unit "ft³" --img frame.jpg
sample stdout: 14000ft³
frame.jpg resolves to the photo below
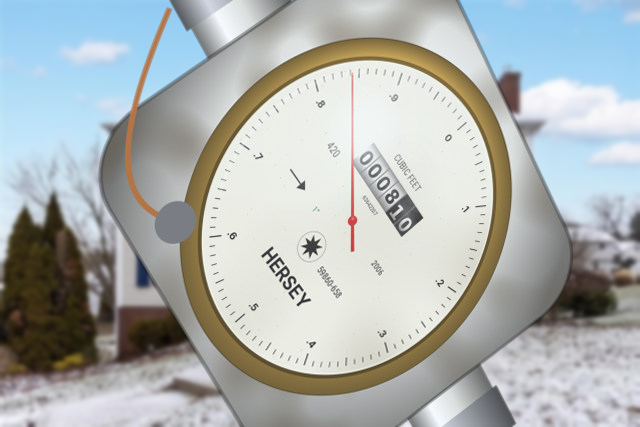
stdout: 809.84ft³
